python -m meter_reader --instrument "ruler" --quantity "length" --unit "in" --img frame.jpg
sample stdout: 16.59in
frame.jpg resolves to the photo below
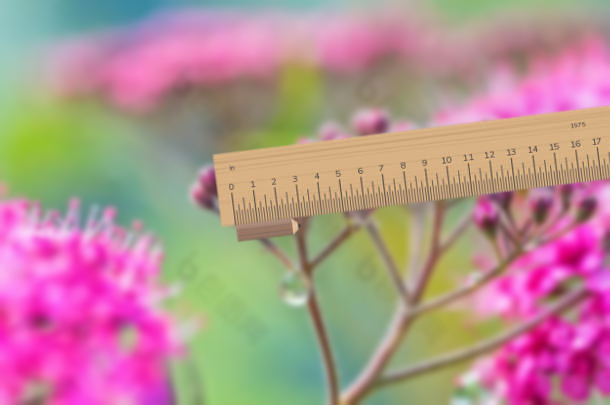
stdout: 3in
